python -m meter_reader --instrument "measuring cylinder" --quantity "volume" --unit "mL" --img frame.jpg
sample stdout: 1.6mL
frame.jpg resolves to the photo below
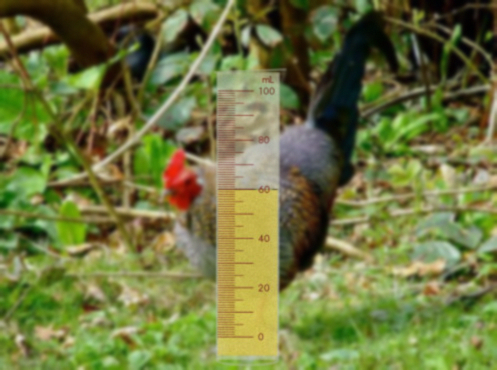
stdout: 60mL
